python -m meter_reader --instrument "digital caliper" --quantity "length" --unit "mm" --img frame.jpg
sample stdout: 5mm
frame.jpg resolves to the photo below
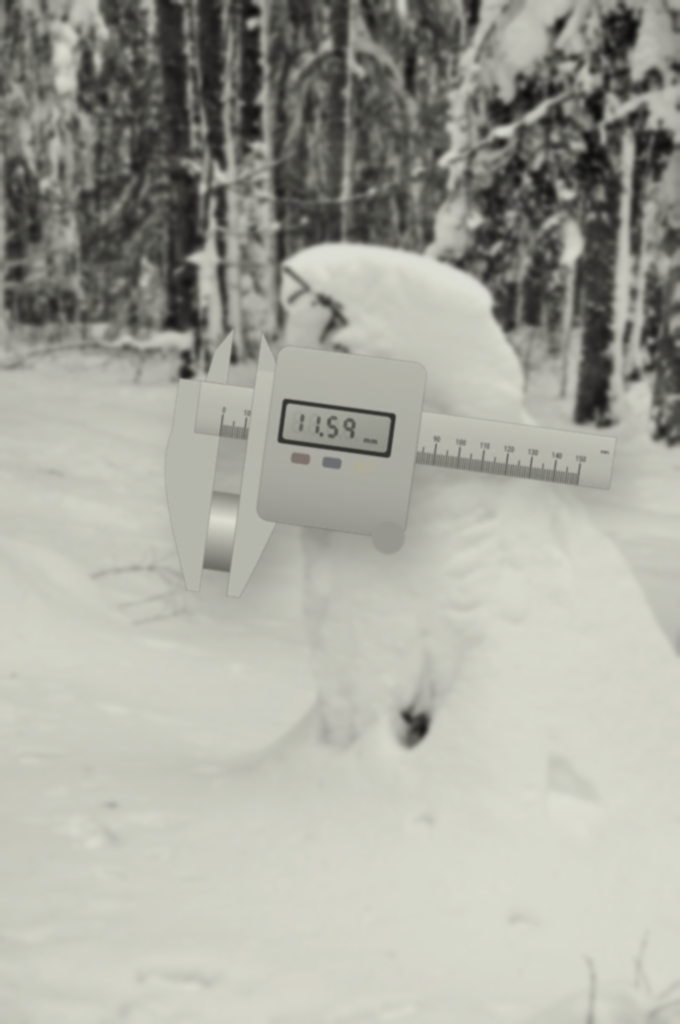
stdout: 11.59mm
